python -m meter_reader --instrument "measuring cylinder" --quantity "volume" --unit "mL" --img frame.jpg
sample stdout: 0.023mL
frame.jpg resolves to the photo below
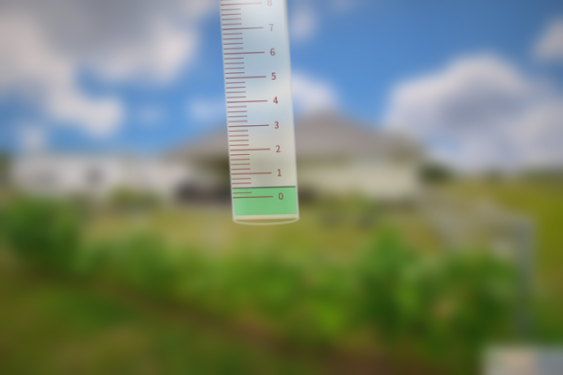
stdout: 0.4mL
